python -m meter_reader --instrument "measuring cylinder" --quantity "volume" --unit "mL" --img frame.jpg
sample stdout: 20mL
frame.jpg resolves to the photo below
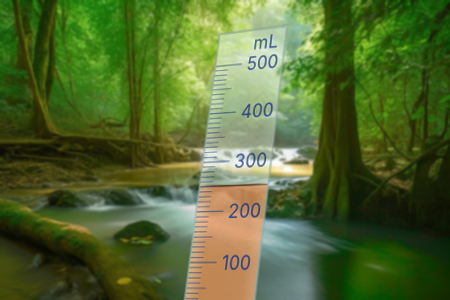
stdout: 250mL
